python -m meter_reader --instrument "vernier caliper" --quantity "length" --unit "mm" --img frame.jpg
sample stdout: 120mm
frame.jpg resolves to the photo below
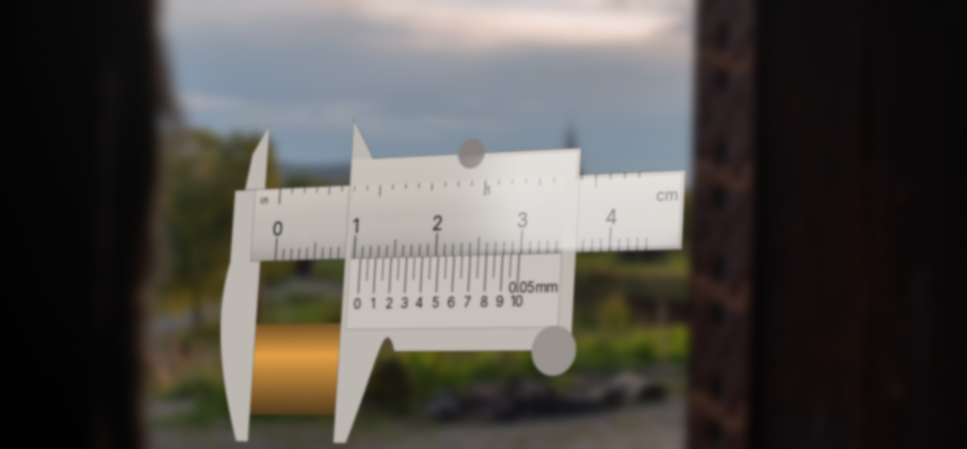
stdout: 10.8mm
